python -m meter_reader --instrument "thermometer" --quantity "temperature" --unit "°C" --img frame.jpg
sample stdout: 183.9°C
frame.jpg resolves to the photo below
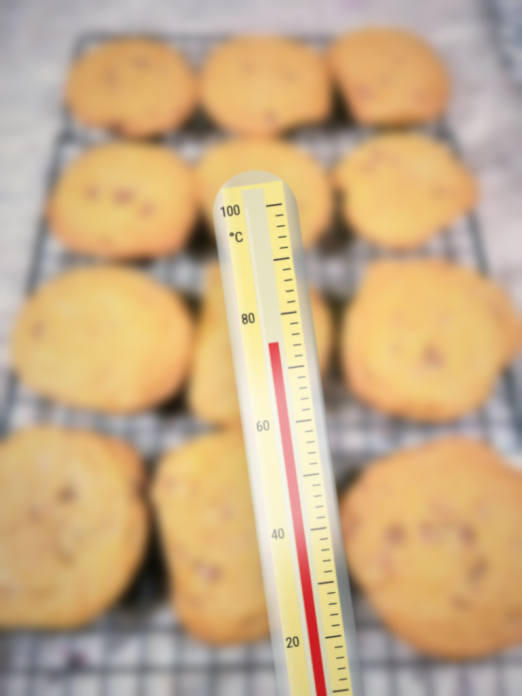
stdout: 75°C
